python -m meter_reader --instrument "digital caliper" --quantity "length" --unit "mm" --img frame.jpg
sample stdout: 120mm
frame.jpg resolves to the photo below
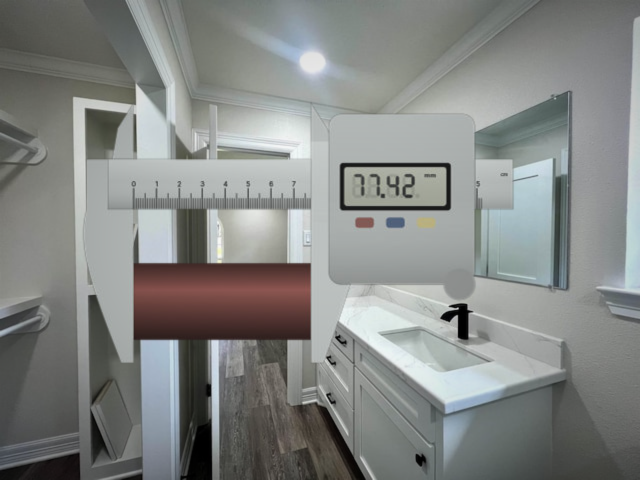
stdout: 77.42mm
